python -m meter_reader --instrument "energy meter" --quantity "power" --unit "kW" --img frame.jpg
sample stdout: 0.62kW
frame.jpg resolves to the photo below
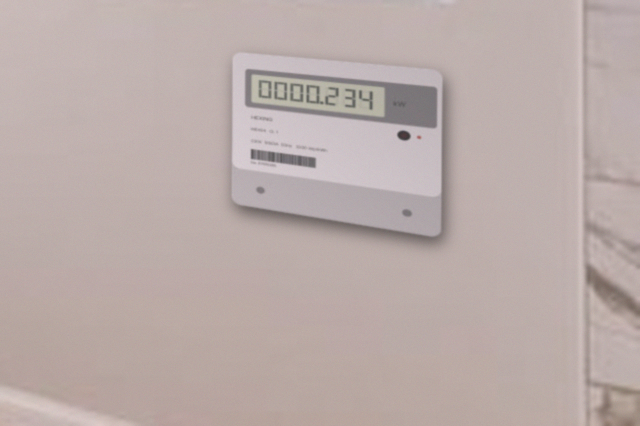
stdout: 0.234kW
